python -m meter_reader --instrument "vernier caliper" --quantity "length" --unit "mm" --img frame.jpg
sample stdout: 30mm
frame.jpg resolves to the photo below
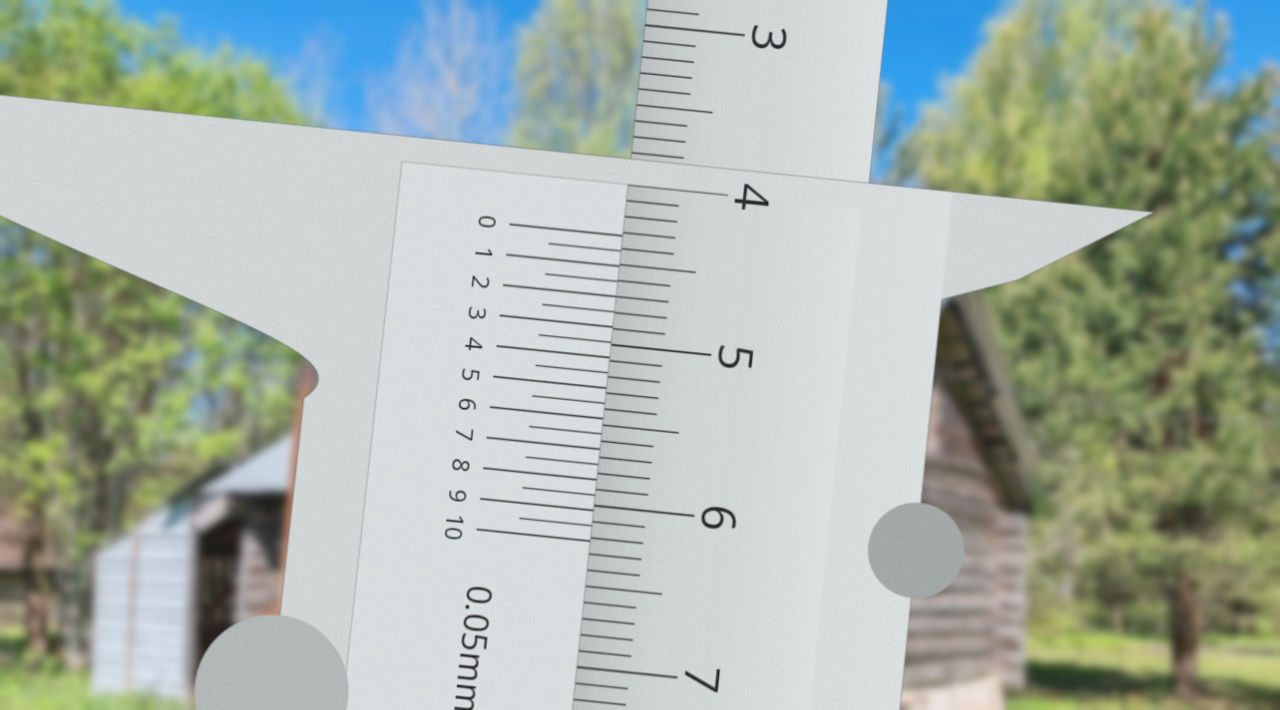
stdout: 43.2mm
